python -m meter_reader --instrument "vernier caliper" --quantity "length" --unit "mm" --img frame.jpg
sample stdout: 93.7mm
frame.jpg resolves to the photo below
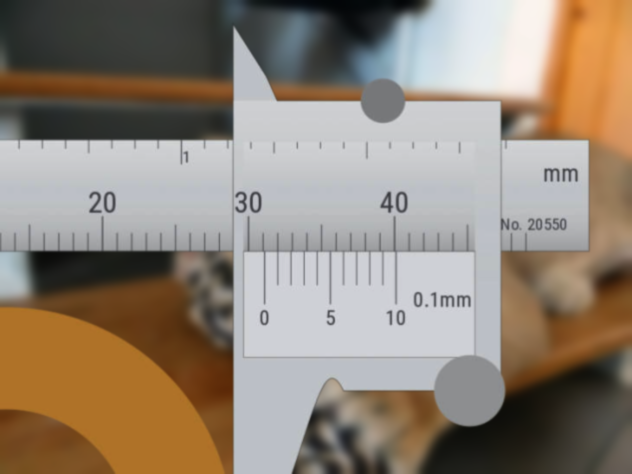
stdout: 31.1mm
